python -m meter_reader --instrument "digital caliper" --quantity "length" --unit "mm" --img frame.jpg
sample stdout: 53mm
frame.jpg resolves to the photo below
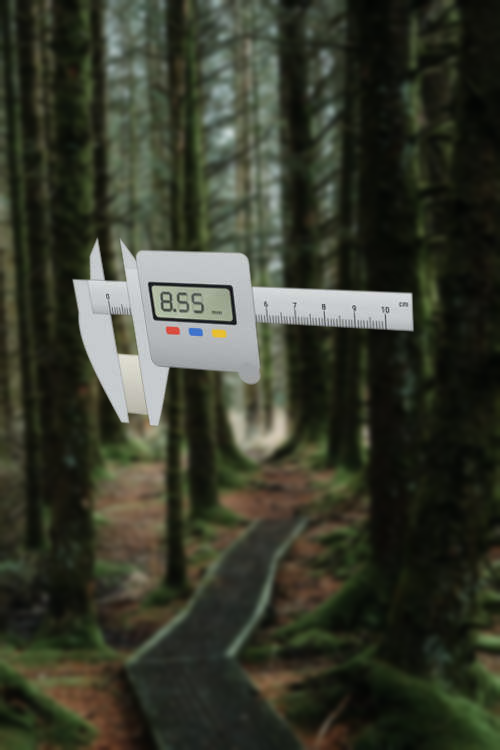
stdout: 8.55mm
